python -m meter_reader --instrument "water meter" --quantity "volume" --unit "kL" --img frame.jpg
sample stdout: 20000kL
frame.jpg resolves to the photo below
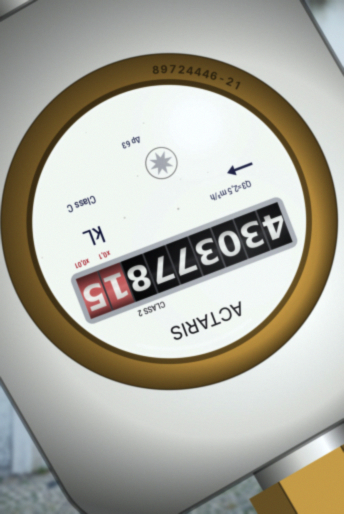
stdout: 4303778.15kL
